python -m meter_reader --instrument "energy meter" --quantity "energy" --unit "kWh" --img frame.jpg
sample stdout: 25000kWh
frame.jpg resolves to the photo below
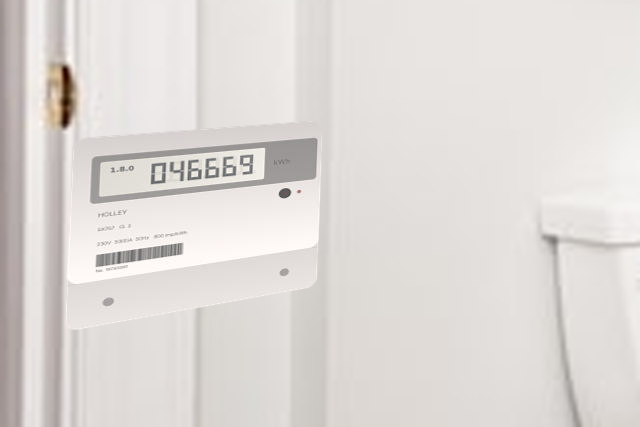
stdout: 46669kWh
